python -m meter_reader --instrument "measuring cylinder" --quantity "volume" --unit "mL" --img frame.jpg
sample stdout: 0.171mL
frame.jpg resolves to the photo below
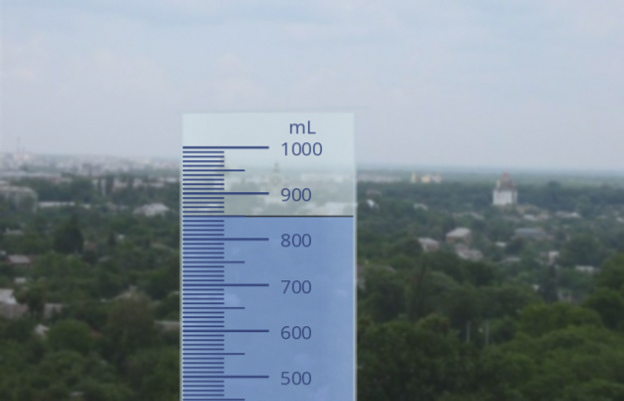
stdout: 850mL
